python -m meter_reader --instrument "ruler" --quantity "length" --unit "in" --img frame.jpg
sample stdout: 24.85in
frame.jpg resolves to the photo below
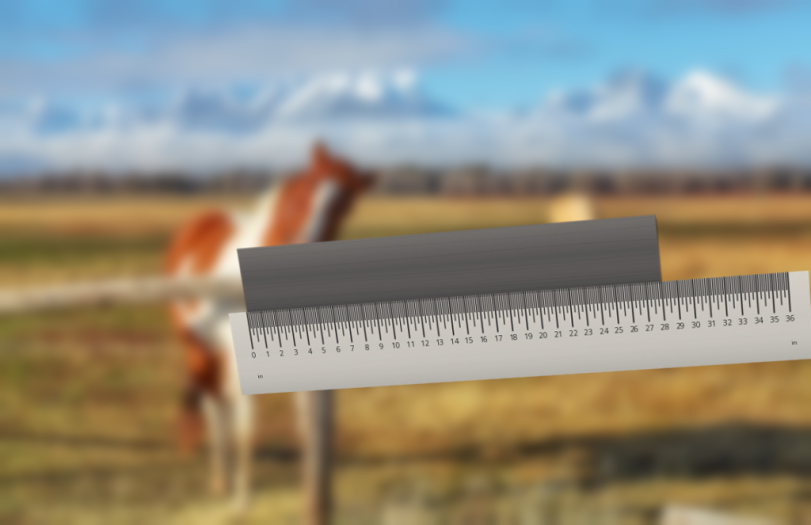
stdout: 28in
